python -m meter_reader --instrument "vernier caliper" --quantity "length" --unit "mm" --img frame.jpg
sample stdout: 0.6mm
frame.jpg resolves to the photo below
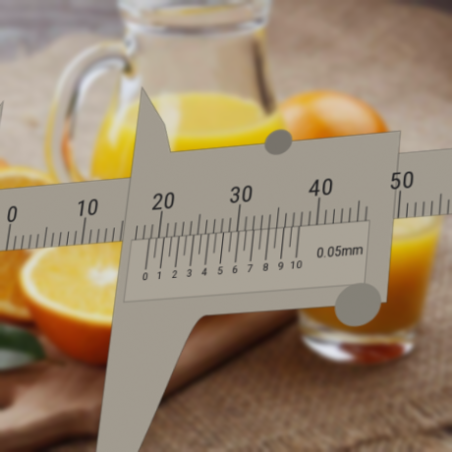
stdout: 18.8mm
